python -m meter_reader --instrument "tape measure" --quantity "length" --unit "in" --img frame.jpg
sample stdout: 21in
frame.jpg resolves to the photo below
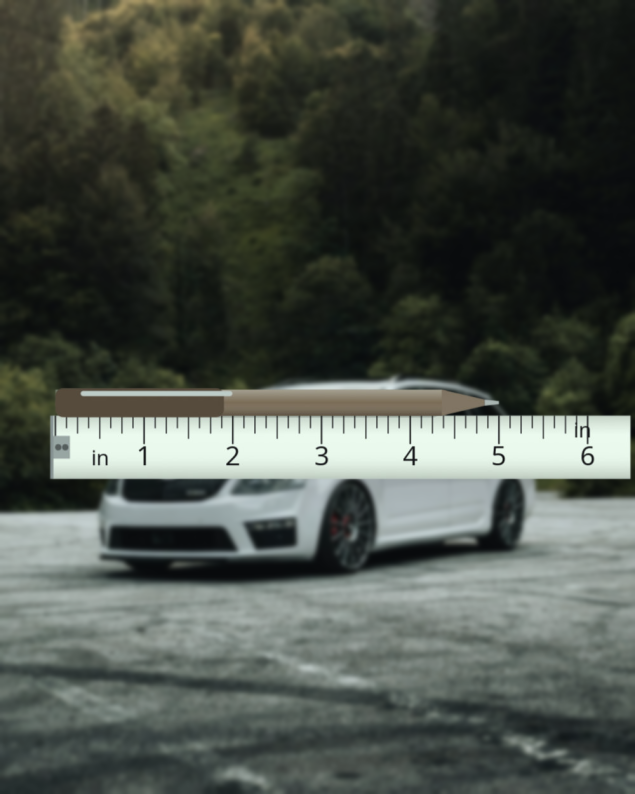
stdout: 5in
